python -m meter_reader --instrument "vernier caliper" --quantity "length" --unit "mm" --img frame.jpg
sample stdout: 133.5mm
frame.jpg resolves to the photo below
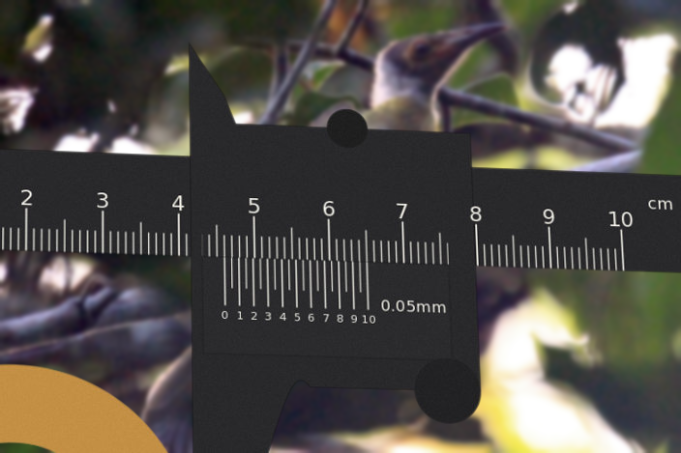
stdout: 46.0mm
